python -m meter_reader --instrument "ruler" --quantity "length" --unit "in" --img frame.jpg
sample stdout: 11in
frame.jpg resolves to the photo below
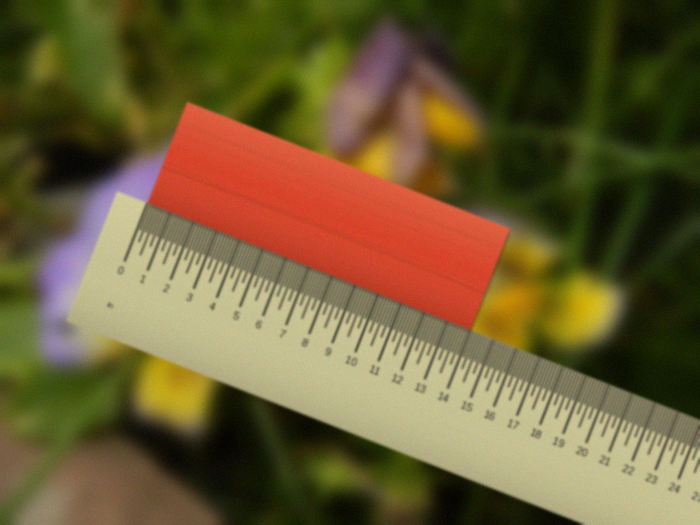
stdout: 14in
